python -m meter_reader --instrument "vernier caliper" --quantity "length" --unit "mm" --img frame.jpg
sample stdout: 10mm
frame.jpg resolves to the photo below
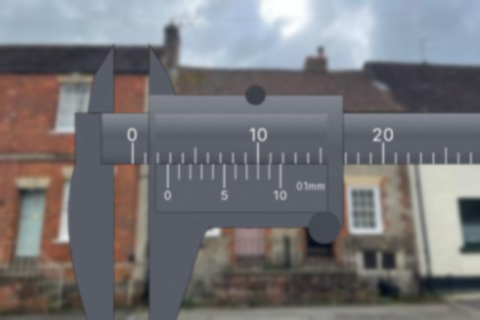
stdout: 2.8mm
